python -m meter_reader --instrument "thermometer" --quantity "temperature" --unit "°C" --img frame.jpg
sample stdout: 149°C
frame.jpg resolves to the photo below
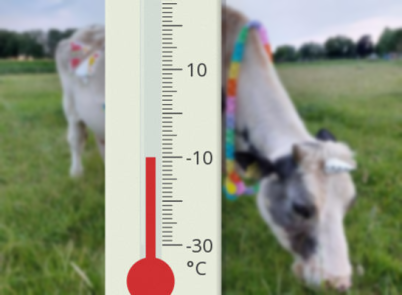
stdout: -10°C
